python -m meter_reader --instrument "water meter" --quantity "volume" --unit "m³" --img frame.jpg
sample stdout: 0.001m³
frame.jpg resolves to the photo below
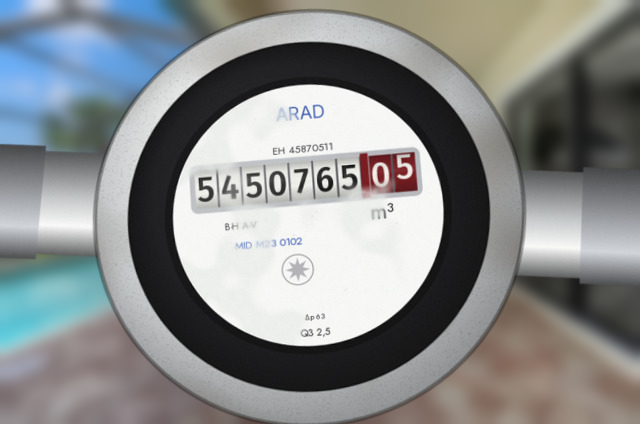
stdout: 5450765.05m³
